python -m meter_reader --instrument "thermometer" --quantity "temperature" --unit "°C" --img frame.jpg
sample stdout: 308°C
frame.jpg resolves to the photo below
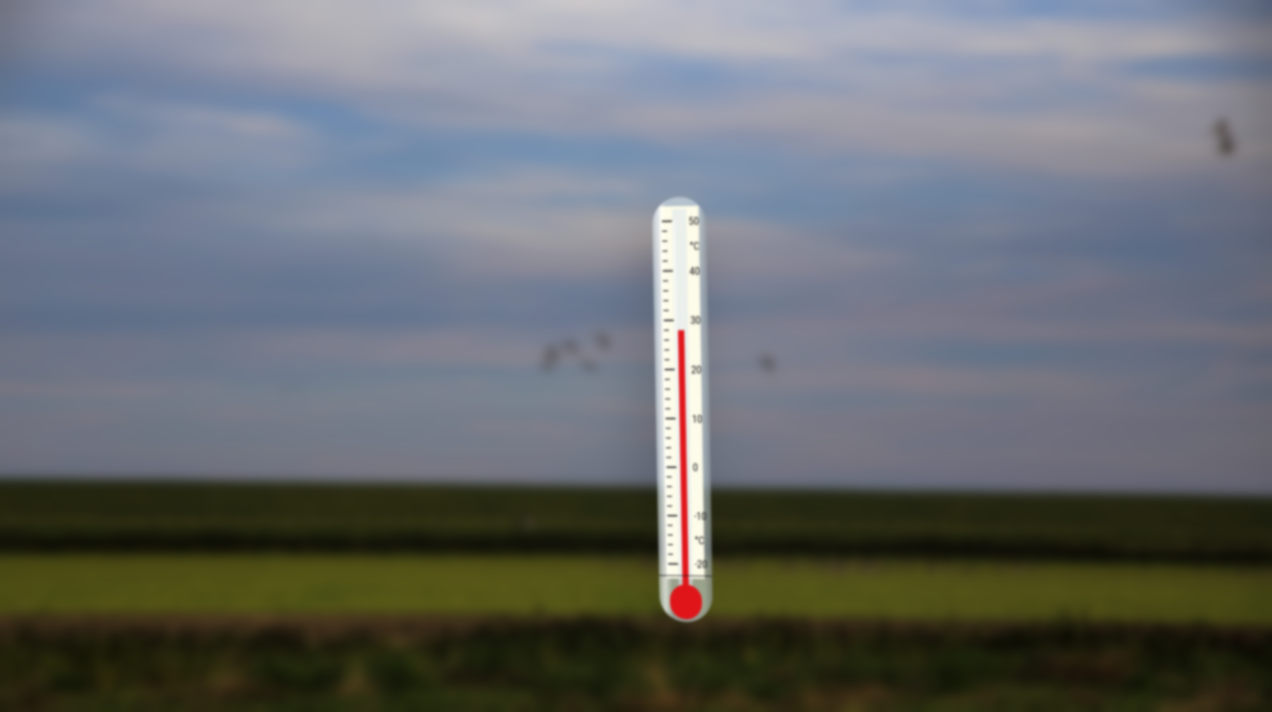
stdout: 28°C
